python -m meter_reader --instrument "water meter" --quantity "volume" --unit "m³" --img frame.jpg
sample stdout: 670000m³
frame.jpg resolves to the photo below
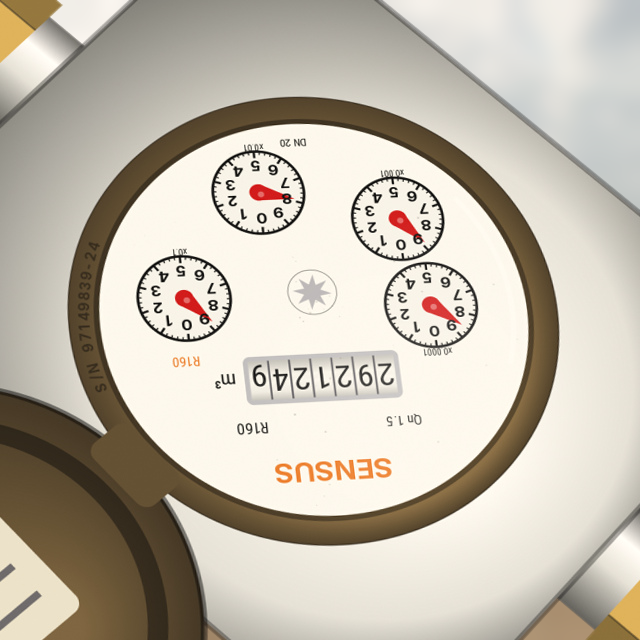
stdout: 2921248.8788m³
